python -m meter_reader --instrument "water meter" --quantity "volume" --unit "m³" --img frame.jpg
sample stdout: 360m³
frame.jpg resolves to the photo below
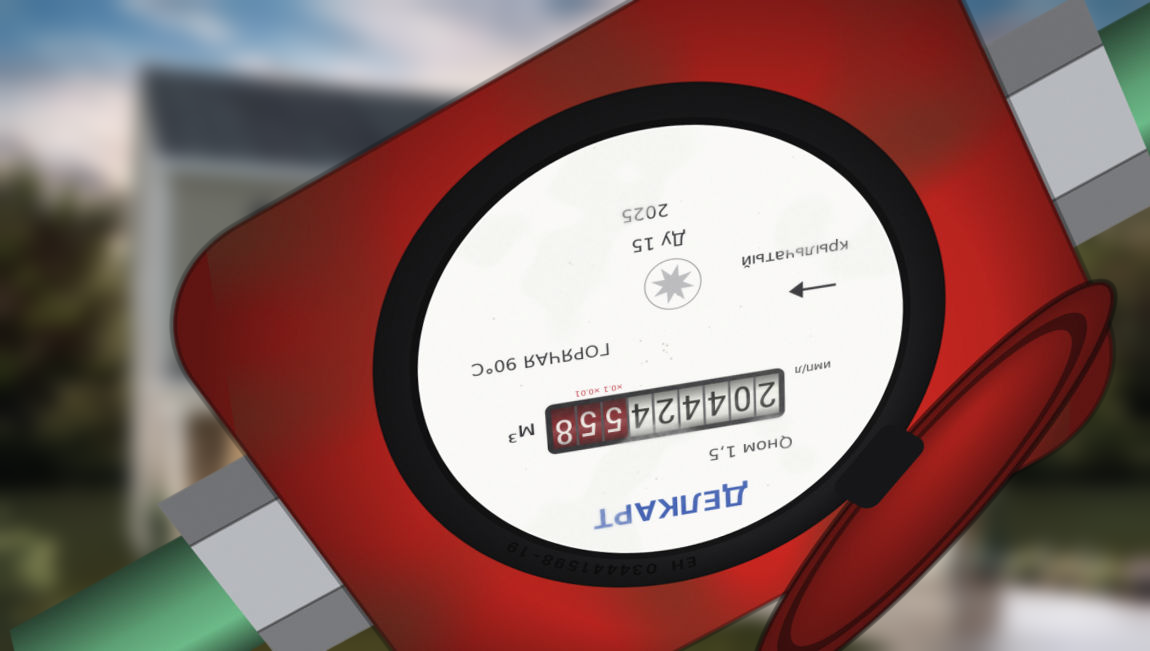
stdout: 204424.558m³
